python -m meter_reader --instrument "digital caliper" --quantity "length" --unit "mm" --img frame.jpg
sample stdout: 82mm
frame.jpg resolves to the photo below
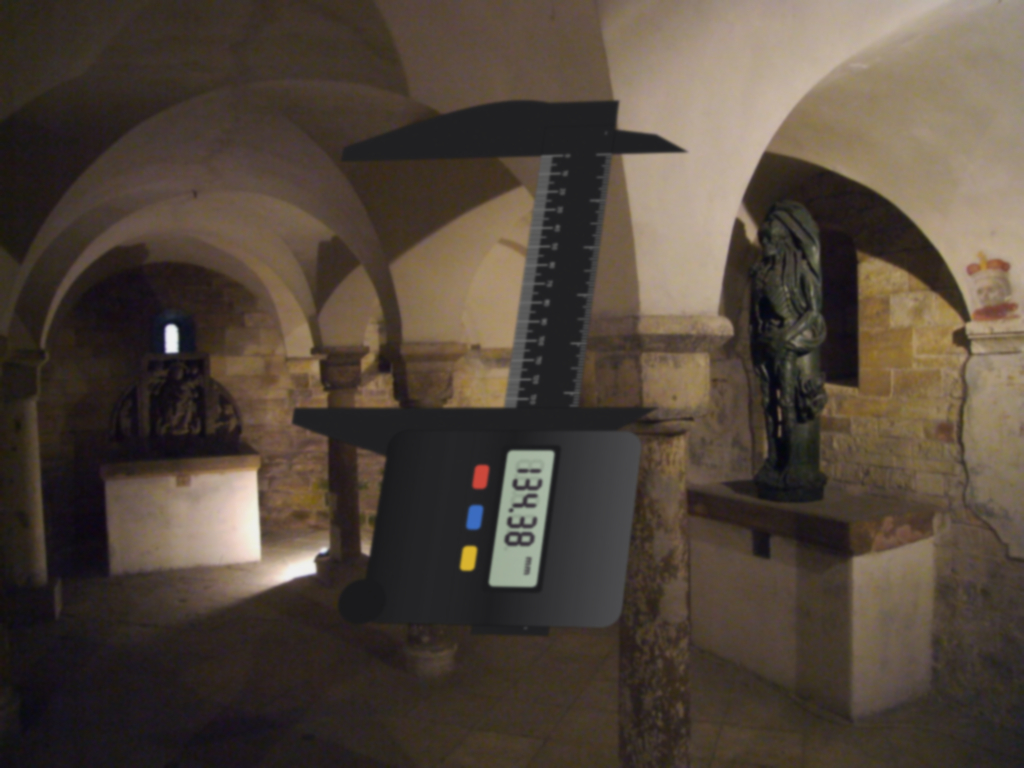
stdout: 134.38mm
